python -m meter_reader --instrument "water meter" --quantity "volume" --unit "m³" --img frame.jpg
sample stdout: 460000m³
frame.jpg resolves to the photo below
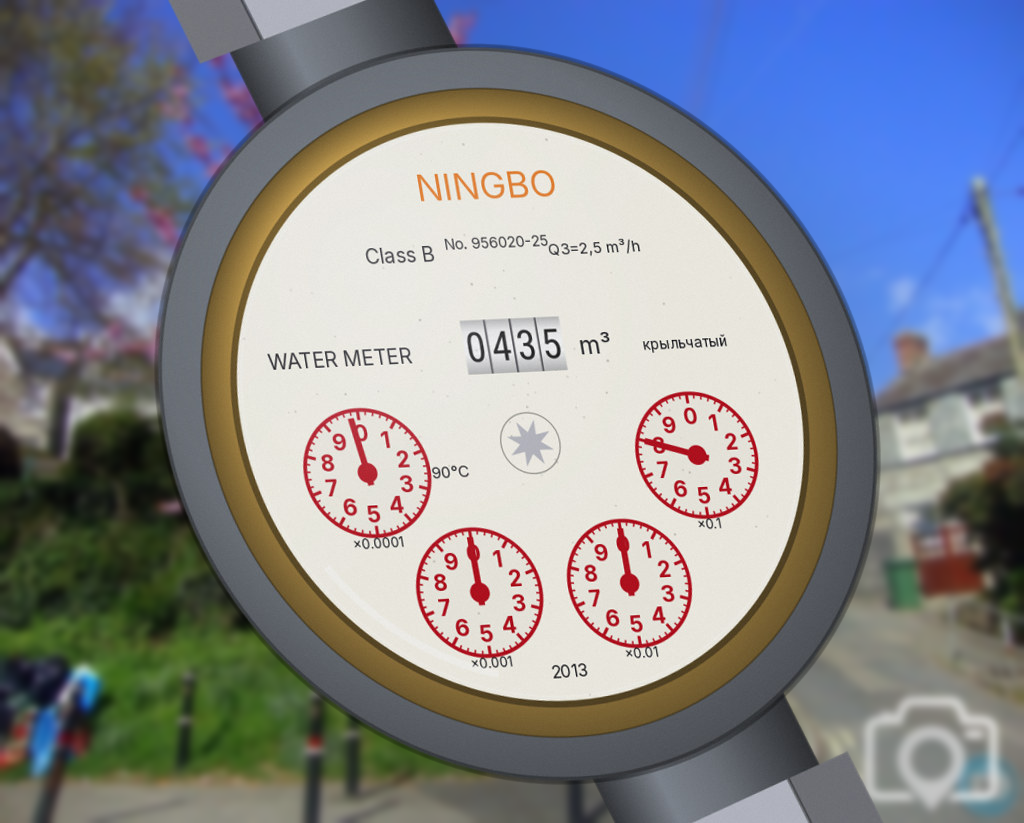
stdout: 435.7999m³
